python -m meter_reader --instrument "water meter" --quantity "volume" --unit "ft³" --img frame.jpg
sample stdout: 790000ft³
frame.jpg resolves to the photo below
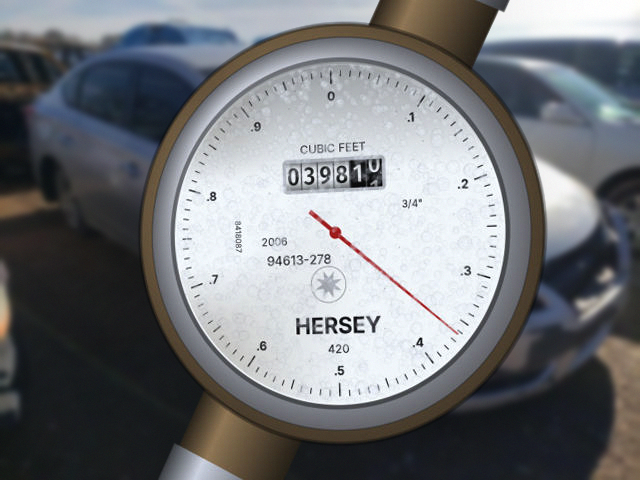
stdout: 39810.36ft³
